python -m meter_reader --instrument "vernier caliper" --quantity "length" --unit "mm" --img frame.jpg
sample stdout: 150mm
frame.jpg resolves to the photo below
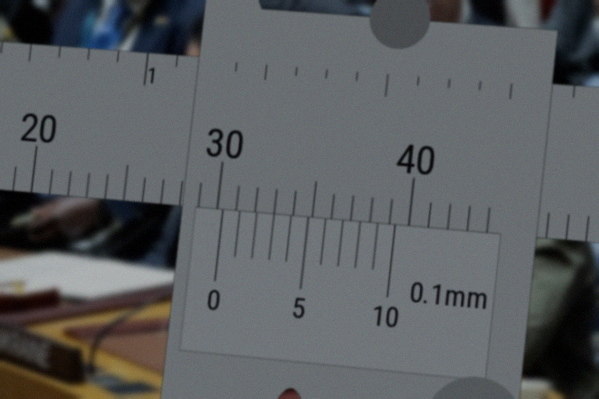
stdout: 30.3mm
